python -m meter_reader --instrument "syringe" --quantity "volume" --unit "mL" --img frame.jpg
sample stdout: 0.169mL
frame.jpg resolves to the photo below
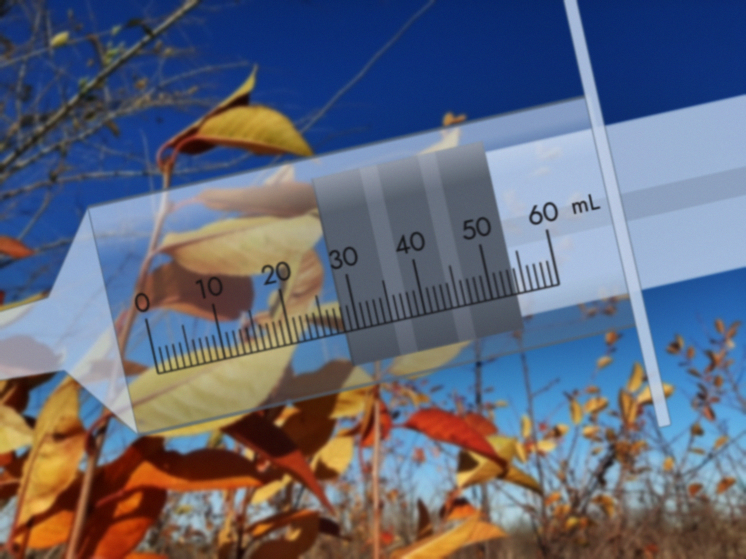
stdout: 28mL
